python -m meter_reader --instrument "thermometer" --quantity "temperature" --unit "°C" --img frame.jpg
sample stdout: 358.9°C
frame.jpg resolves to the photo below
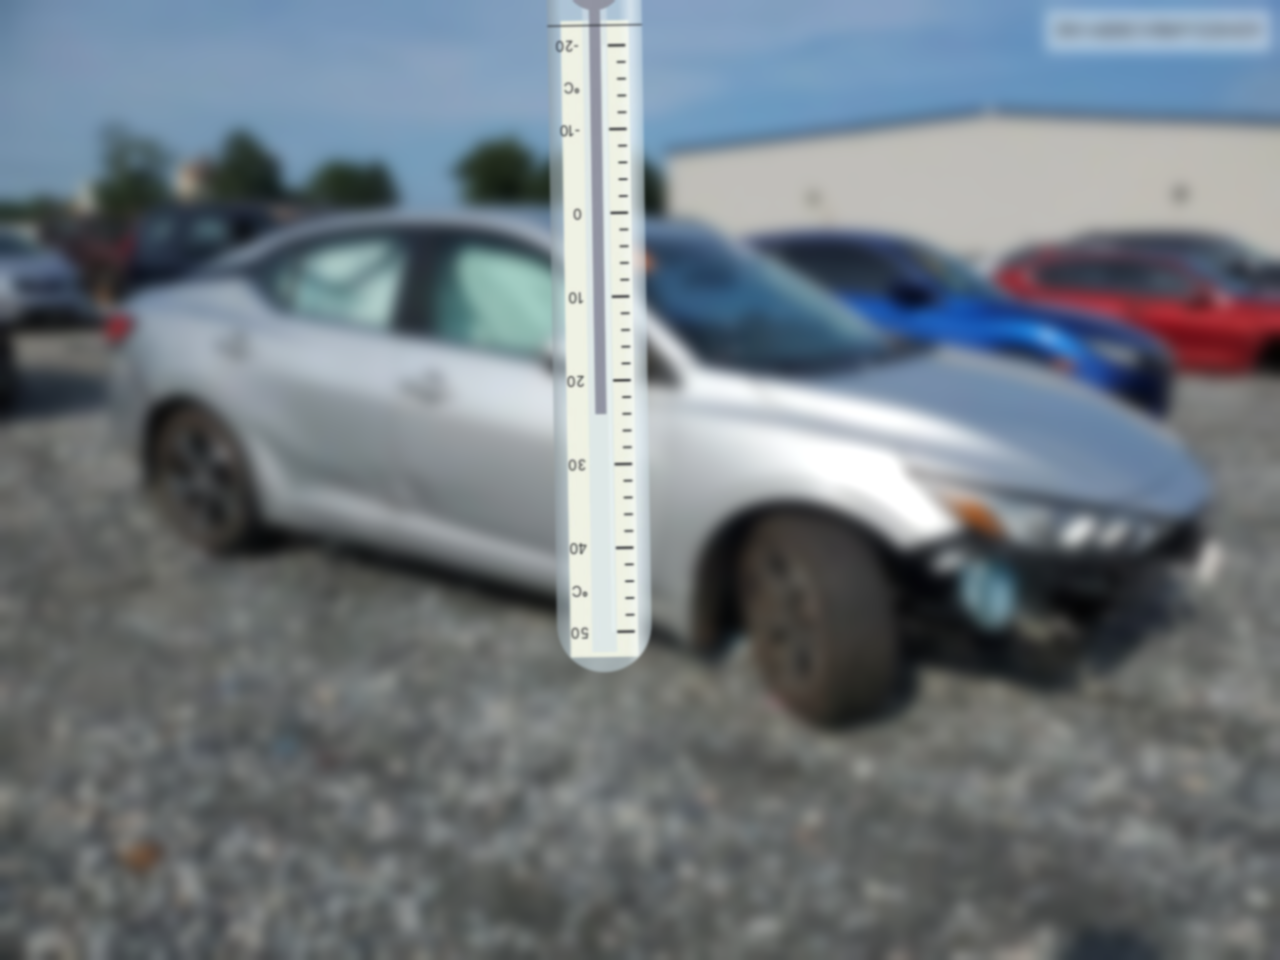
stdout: 24°C
